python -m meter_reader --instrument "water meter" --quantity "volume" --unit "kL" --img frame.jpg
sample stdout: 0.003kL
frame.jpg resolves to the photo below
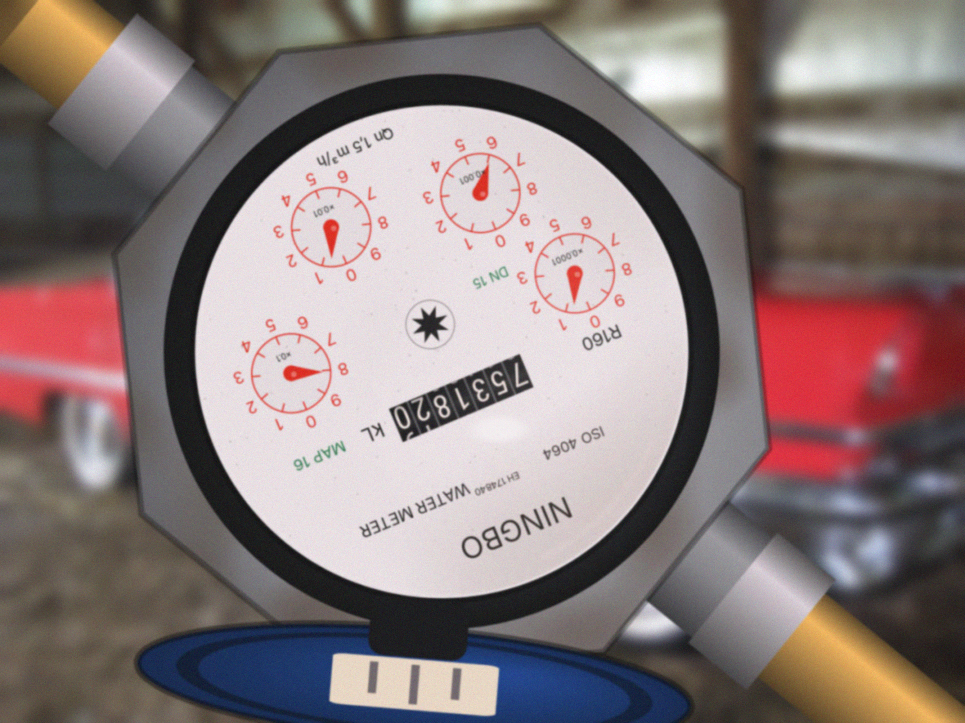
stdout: 7531819.8060kL
